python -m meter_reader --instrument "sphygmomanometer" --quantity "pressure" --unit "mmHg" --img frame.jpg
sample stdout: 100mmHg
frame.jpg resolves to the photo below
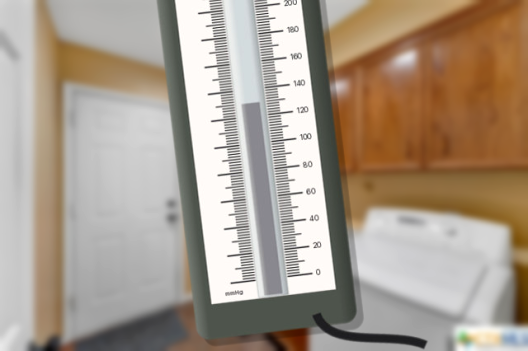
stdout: 130mmHg
